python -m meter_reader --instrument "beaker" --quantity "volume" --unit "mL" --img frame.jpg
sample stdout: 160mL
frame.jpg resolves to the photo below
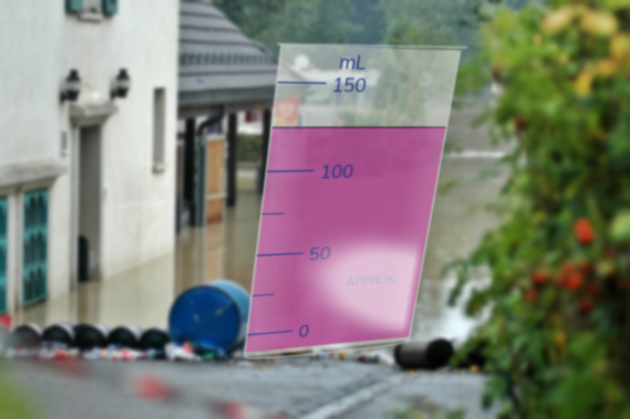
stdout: 125mL
